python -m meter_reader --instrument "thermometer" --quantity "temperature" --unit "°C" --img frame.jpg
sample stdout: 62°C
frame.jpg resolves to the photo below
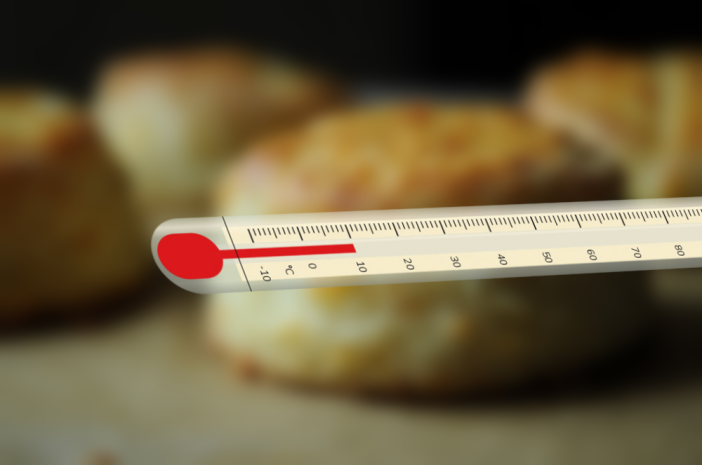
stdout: 10°C
